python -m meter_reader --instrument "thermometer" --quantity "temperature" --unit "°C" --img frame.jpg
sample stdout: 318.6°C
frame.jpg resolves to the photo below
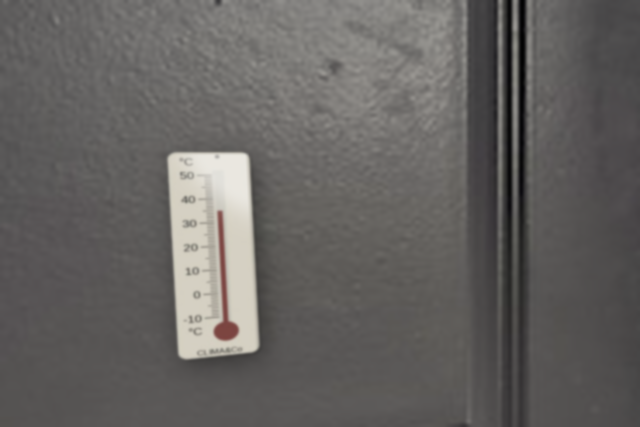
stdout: 35°C
